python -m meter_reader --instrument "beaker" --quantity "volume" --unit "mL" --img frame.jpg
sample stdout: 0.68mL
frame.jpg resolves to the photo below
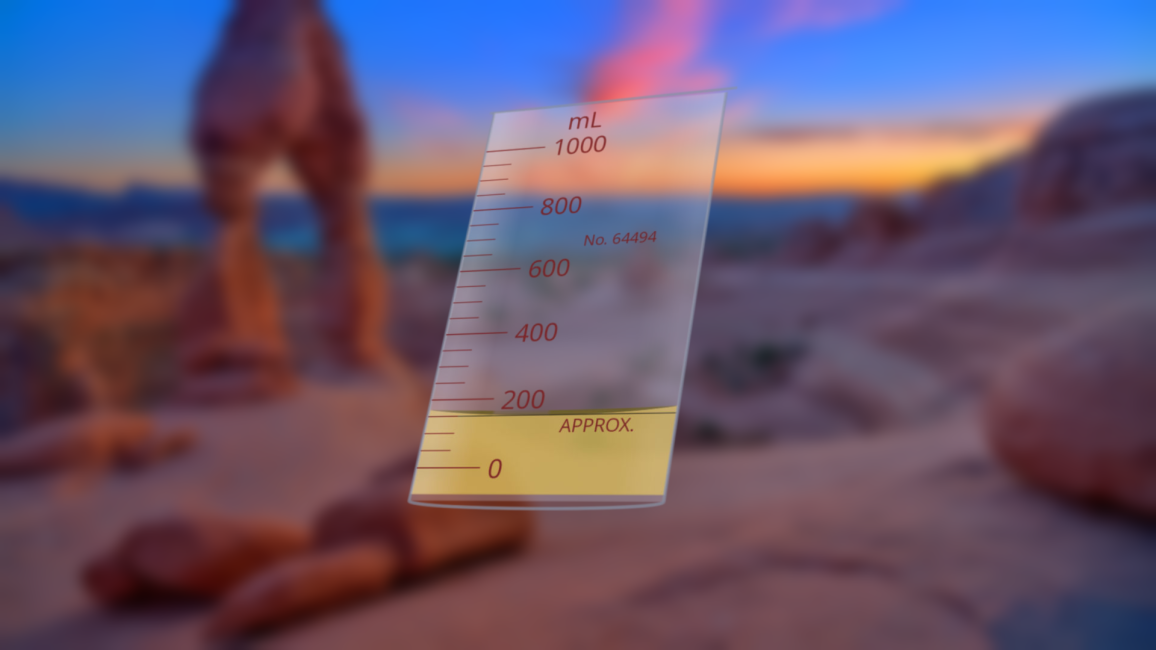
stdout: 150mL
